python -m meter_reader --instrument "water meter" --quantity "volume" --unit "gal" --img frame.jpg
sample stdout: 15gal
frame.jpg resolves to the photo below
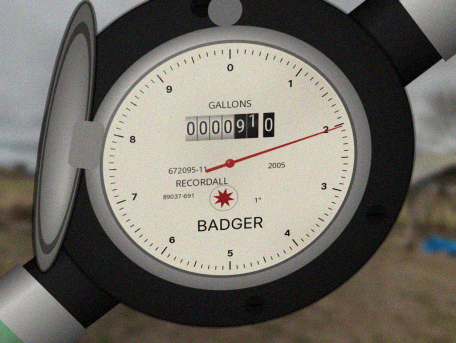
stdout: 912.0gal
